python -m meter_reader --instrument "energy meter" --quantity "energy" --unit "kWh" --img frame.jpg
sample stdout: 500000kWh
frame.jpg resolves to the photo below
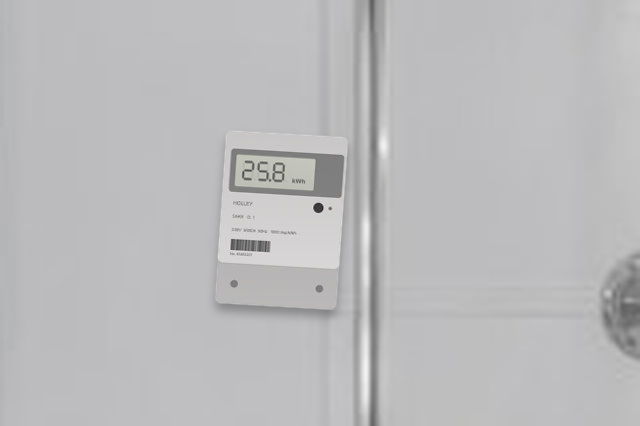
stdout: 25.8kWh
